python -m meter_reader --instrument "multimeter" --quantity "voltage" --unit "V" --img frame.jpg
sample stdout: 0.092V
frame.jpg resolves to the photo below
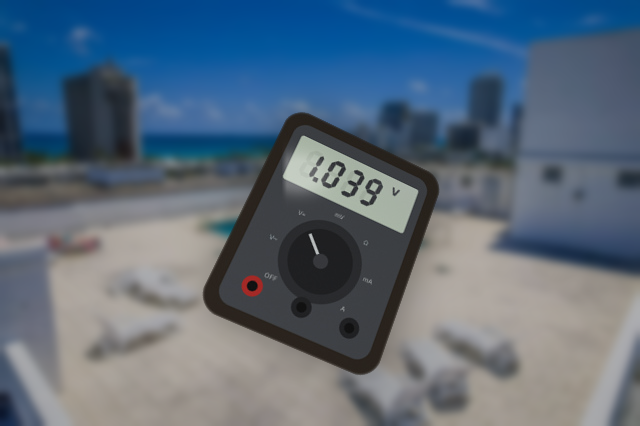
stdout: 1.039V
